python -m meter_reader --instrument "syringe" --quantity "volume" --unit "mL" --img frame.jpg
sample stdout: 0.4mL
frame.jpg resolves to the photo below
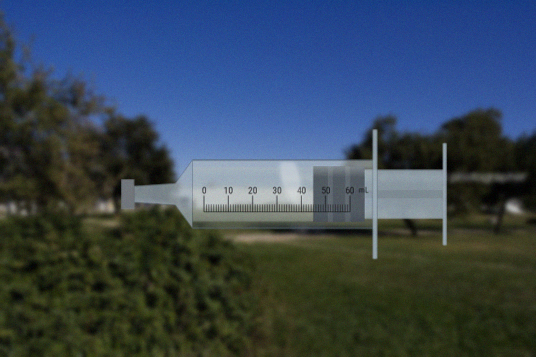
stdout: 45mL
